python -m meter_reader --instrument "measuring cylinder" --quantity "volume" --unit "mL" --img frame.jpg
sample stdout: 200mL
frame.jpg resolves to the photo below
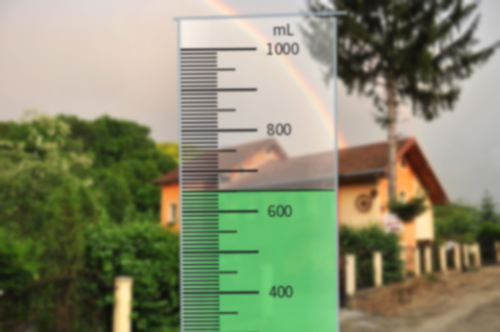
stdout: 650mL
